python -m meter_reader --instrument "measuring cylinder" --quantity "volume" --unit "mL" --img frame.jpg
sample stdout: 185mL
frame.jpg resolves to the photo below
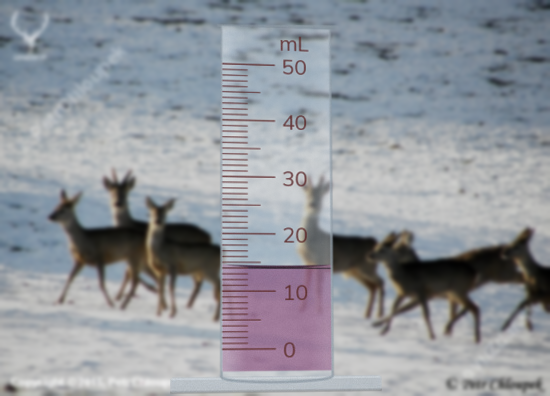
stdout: 14mL
